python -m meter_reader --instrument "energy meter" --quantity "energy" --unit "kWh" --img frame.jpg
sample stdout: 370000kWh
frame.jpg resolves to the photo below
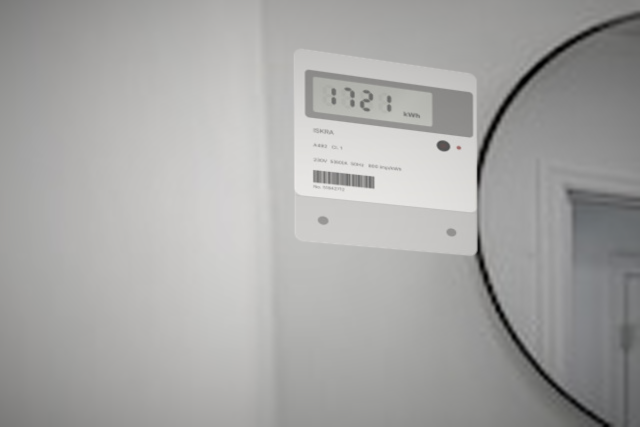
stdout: 1721kWh
